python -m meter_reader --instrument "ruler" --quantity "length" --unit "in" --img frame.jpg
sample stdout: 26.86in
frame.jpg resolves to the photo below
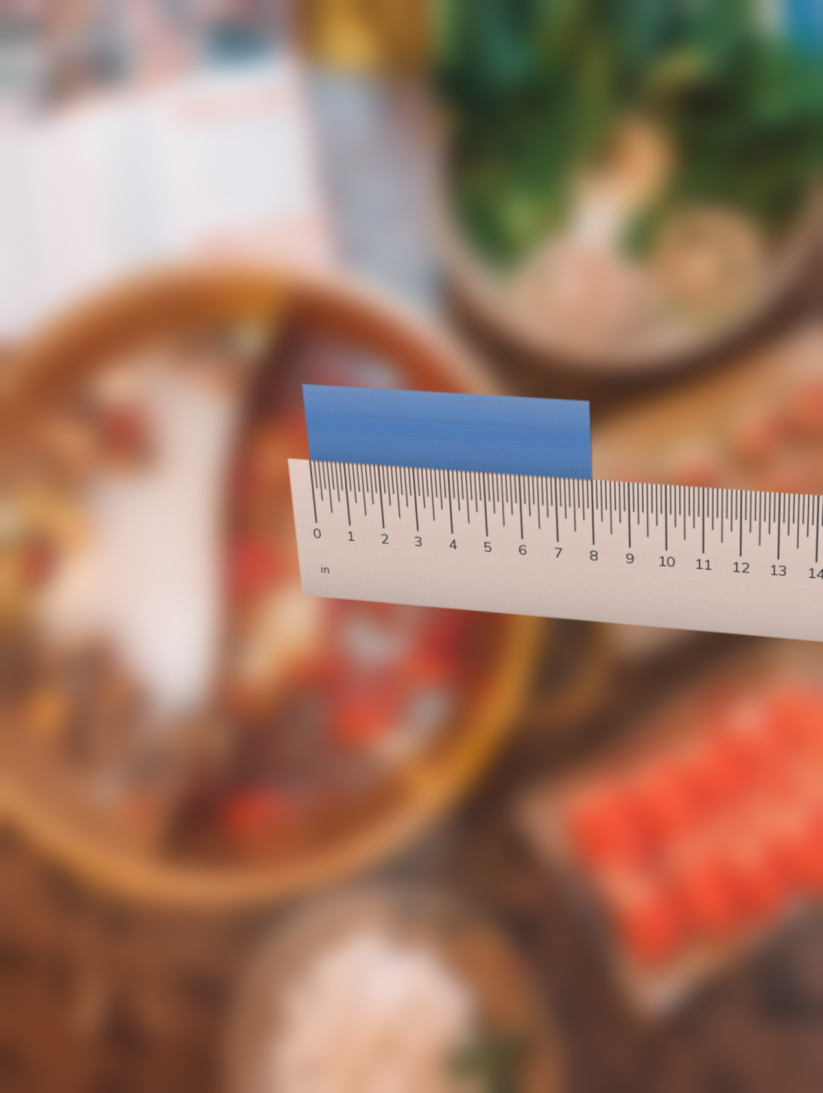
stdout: 8in
